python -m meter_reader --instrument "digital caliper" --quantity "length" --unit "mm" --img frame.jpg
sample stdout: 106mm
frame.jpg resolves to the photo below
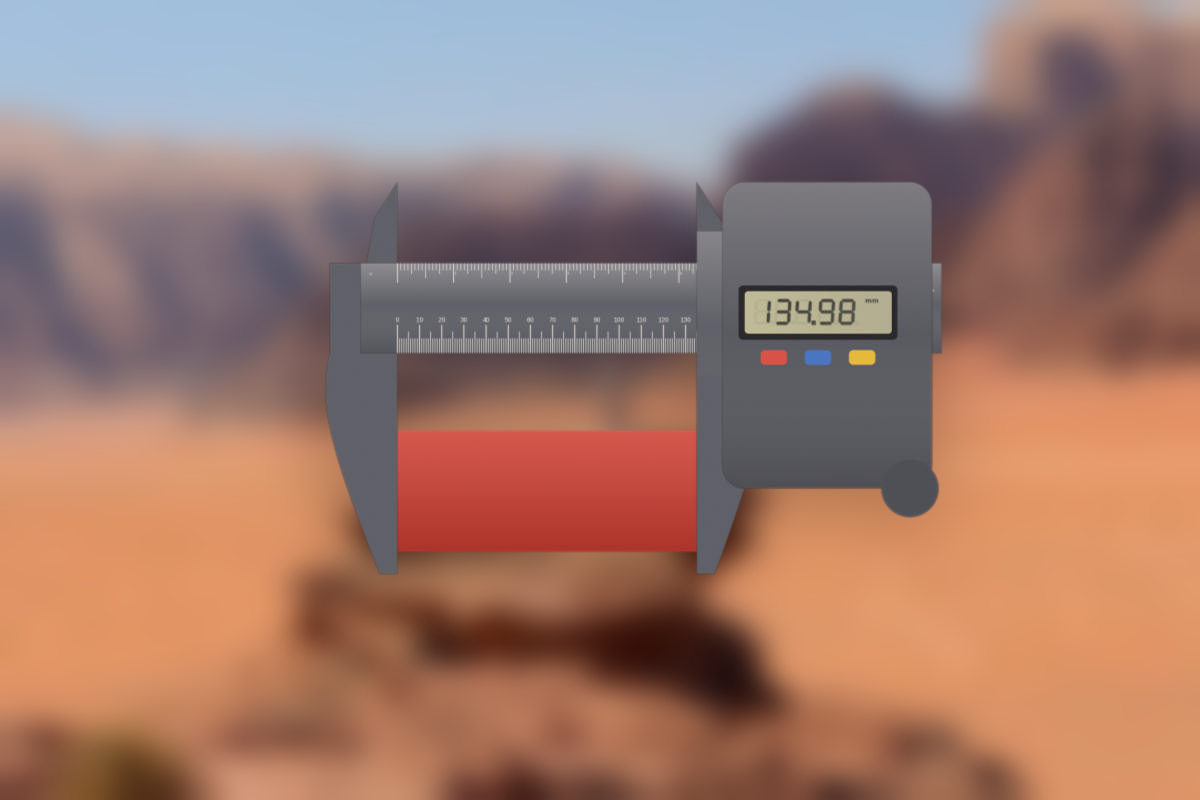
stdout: 134.98mm
